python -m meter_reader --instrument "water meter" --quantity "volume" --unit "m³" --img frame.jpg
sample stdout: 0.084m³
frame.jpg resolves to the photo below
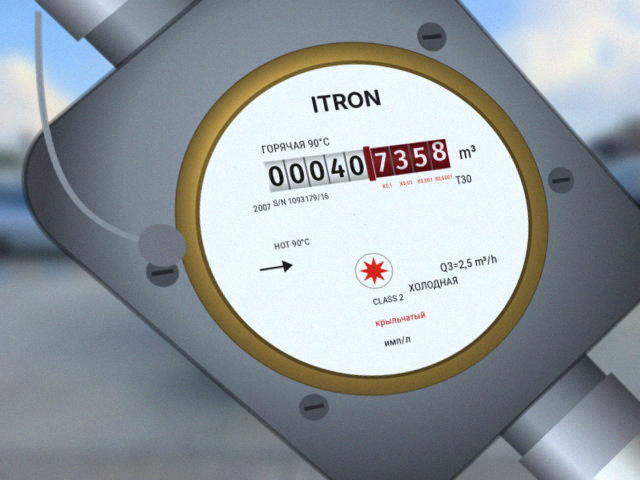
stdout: 40.7358m³
